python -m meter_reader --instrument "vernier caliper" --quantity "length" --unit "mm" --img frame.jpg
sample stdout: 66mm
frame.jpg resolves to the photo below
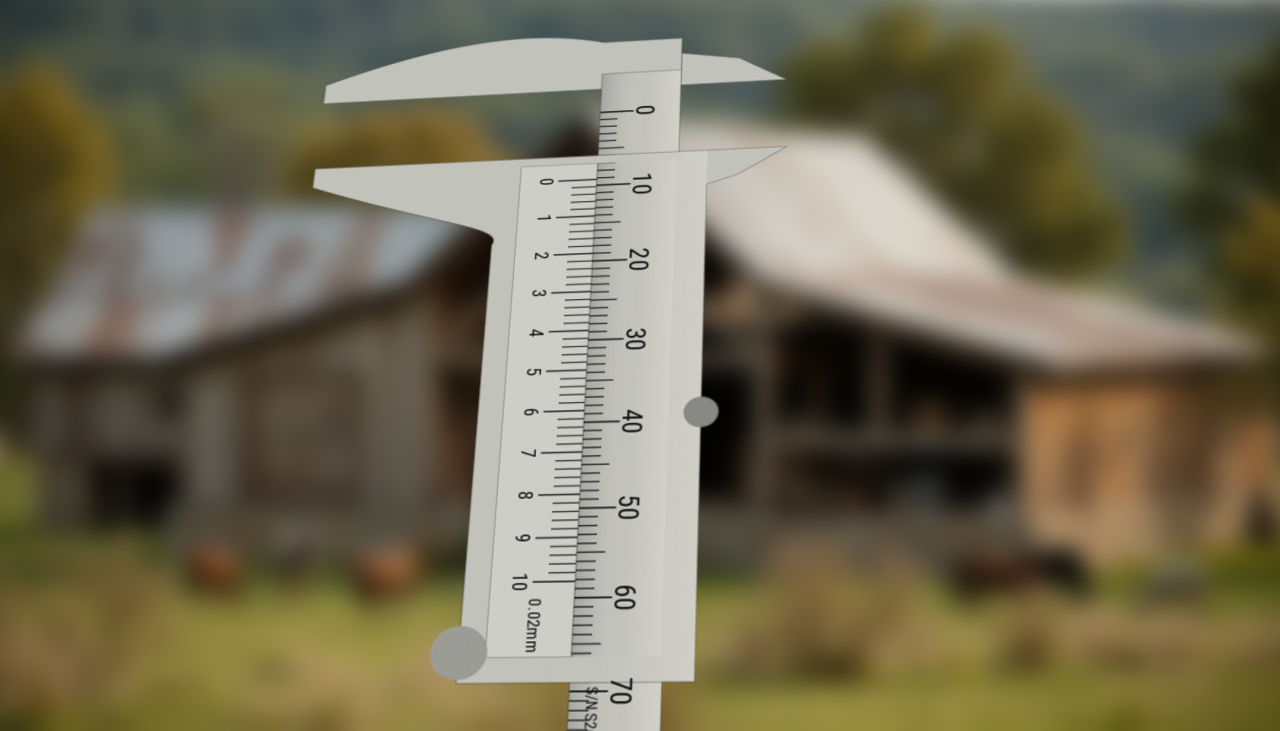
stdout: 9.2mm
